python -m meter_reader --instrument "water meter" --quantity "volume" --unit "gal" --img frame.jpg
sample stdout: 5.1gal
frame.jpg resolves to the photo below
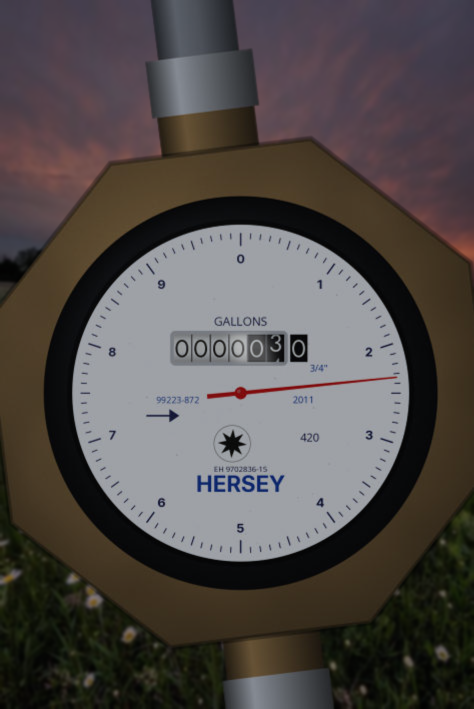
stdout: 32.3gal
